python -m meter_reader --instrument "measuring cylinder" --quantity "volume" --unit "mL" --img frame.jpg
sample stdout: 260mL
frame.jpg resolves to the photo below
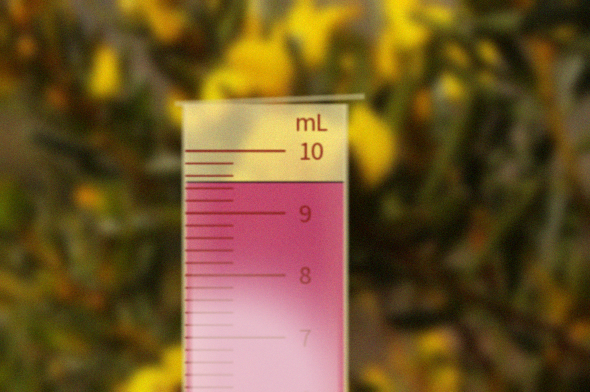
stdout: 9.5mL
